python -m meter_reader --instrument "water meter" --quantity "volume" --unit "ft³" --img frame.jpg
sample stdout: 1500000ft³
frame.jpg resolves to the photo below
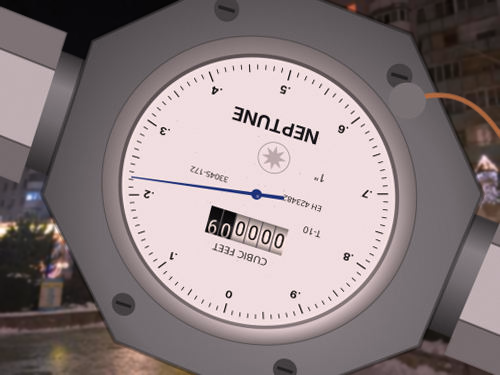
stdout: 9.22ft³
